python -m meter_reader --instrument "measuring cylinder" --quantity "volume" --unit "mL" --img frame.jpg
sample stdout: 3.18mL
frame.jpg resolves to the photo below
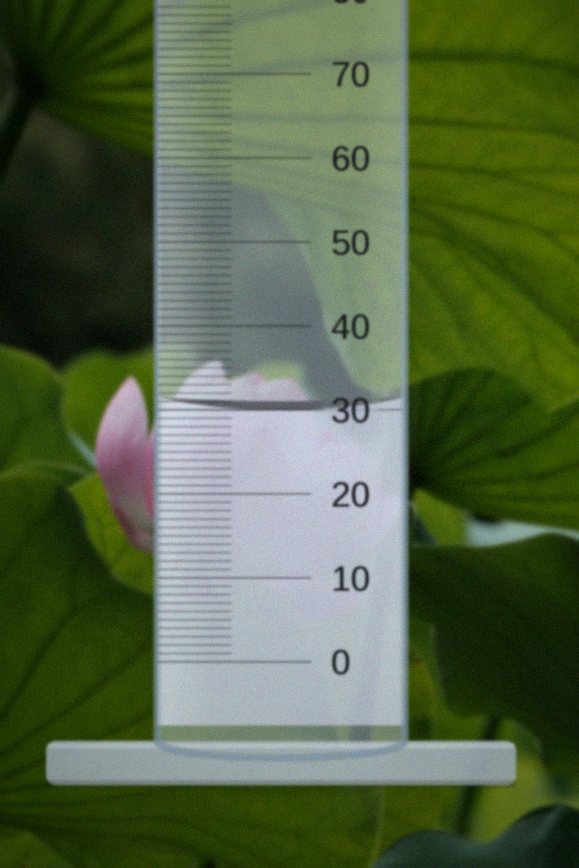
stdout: 30mL
